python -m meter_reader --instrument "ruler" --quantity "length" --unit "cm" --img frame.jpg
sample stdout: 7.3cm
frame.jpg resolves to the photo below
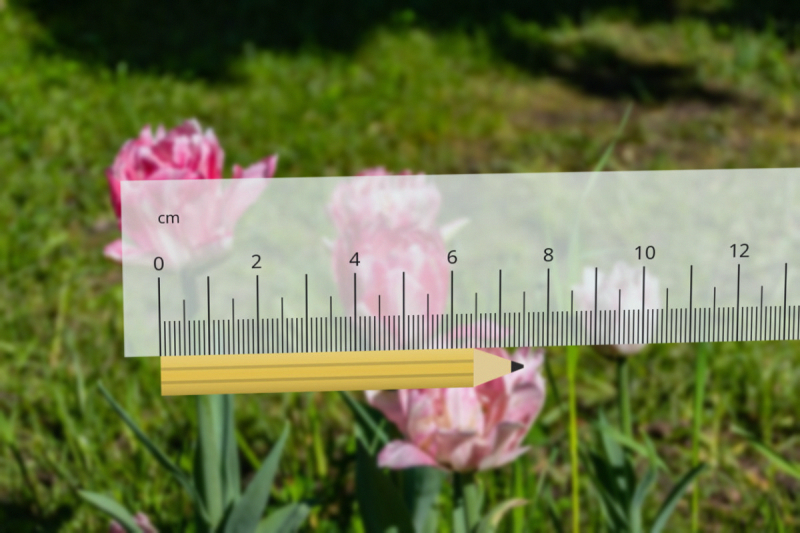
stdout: 7.5cm
